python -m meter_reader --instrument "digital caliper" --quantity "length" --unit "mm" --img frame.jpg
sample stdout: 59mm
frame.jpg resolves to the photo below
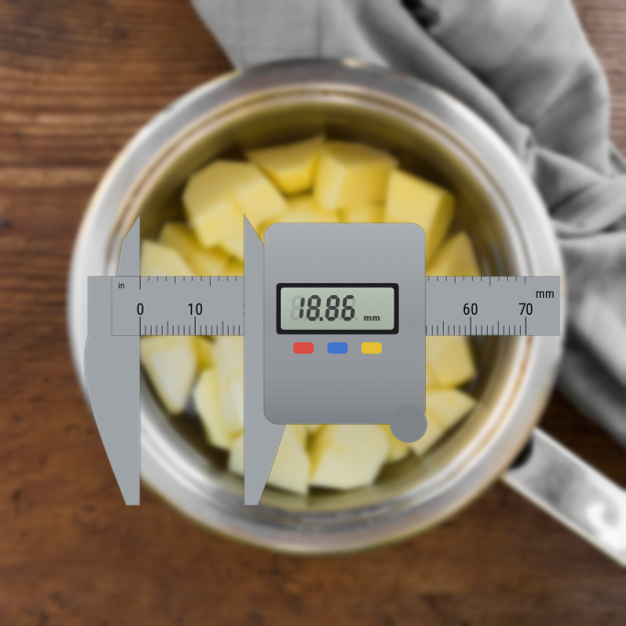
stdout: 18.86mm
